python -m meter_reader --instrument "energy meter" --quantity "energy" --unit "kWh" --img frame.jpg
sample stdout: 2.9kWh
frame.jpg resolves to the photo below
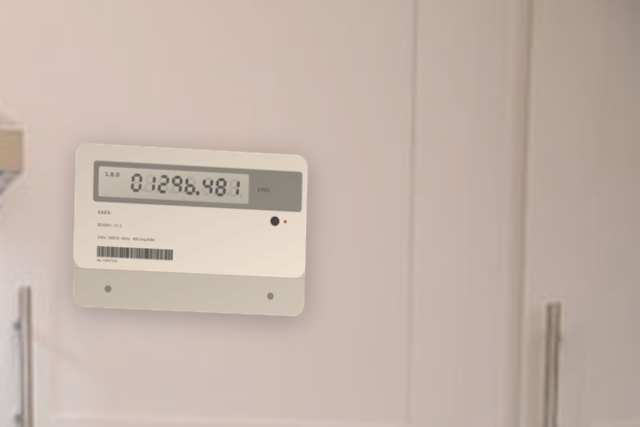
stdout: 1296.481kWh
